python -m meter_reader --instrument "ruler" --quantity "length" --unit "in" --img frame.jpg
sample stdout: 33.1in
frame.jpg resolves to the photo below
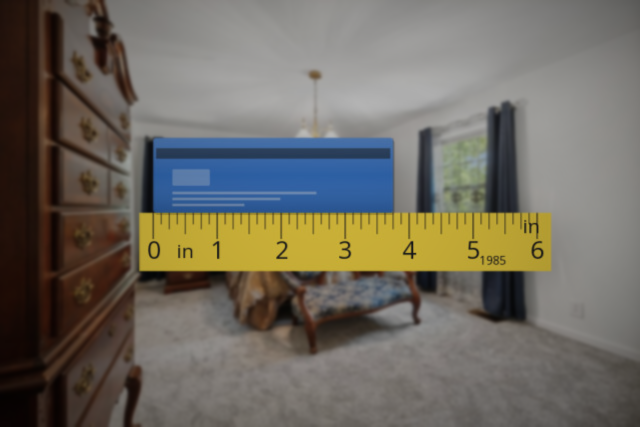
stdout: 3.75in
